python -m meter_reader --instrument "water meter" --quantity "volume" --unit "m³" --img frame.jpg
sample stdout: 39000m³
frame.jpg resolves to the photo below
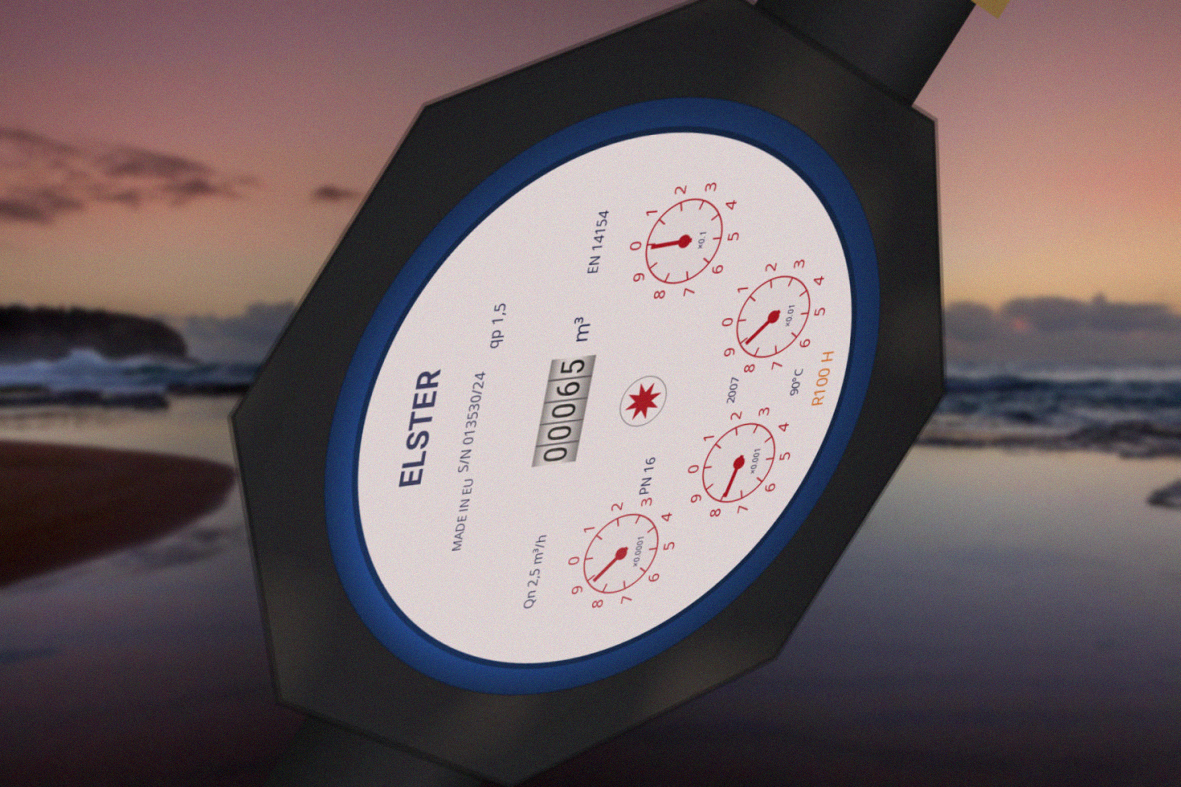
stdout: 64.9878m³
